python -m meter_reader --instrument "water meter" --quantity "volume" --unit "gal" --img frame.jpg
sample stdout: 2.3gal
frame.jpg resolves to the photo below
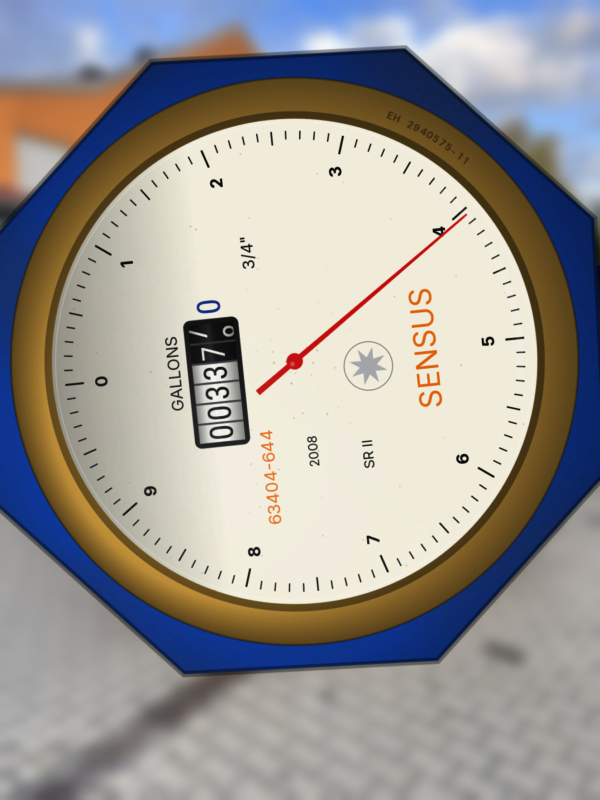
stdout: 33774.0gal
